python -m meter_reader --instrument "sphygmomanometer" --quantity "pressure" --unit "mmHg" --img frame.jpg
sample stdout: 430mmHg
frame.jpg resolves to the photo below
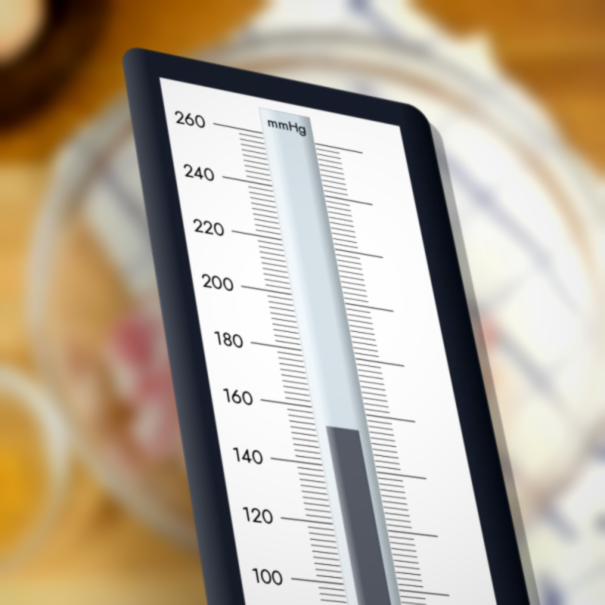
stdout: 154mmHg
